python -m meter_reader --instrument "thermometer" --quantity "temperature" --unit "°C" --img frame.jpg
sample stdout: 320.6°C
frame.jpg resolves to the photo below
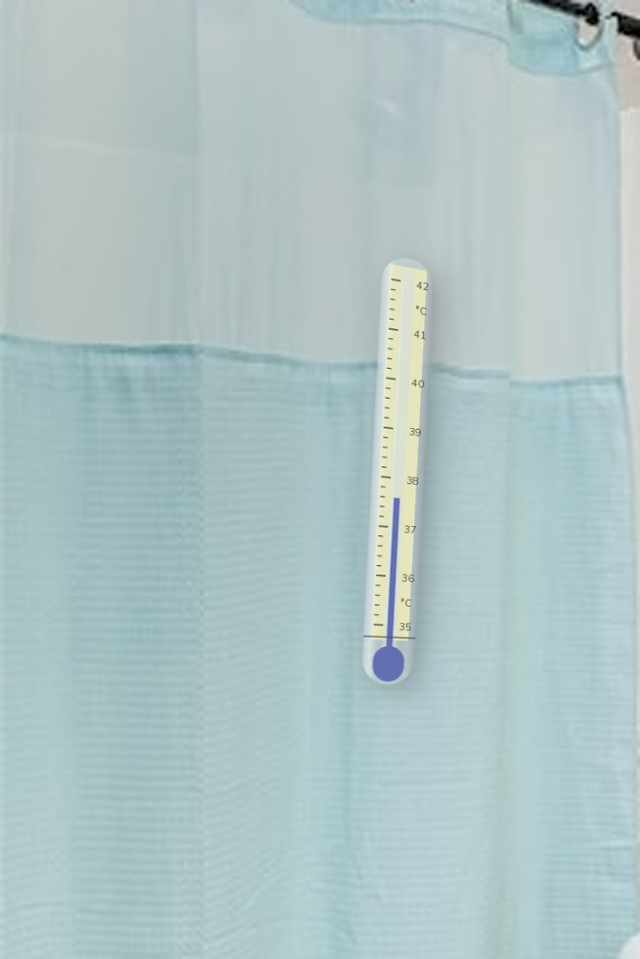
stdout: 37.6°C
